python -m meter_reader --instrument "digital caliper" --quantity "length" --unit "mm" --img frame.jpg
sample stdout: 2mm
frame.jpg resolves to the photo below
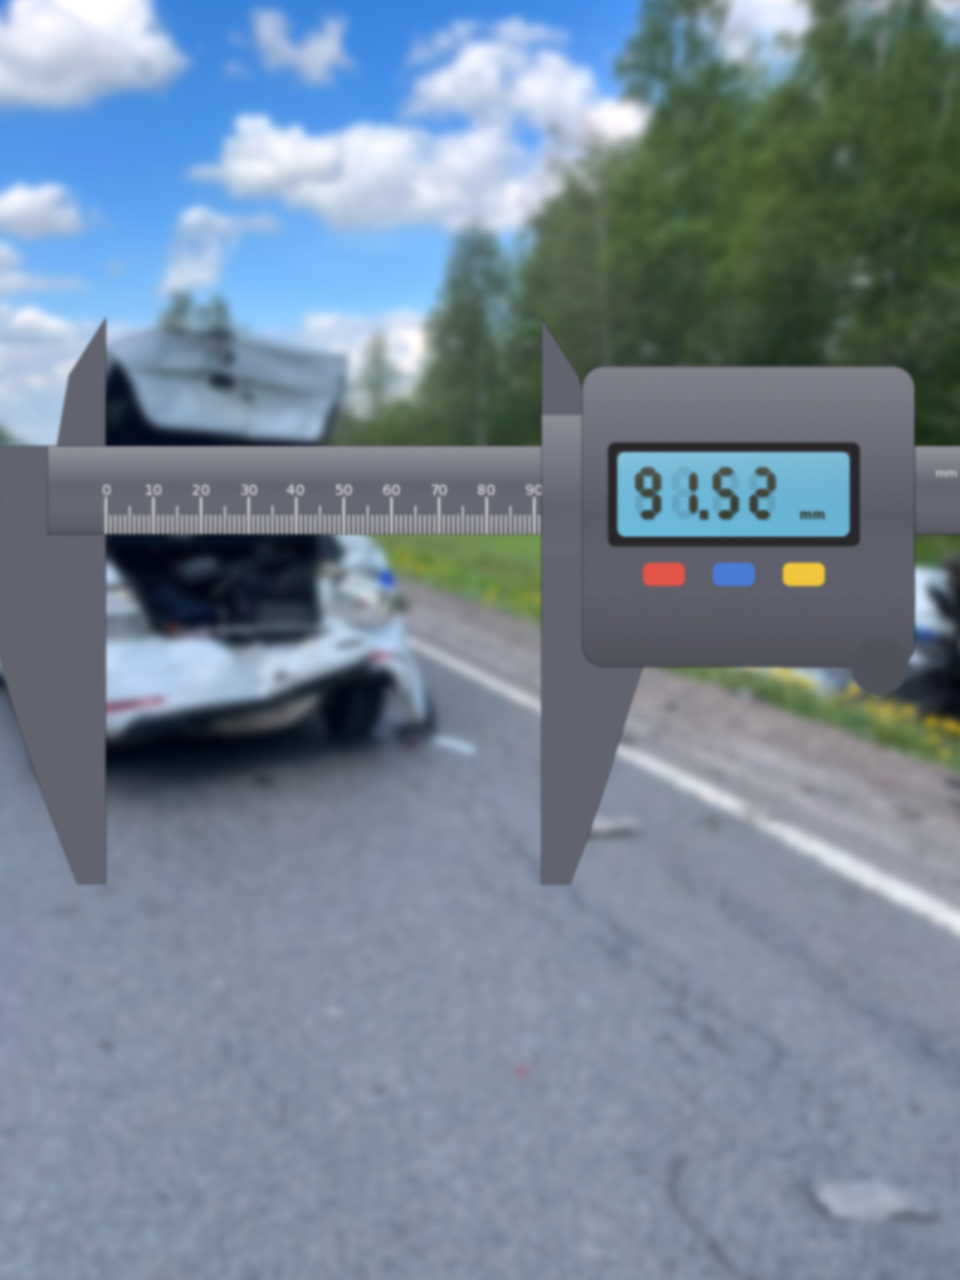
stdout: 91.52mm
